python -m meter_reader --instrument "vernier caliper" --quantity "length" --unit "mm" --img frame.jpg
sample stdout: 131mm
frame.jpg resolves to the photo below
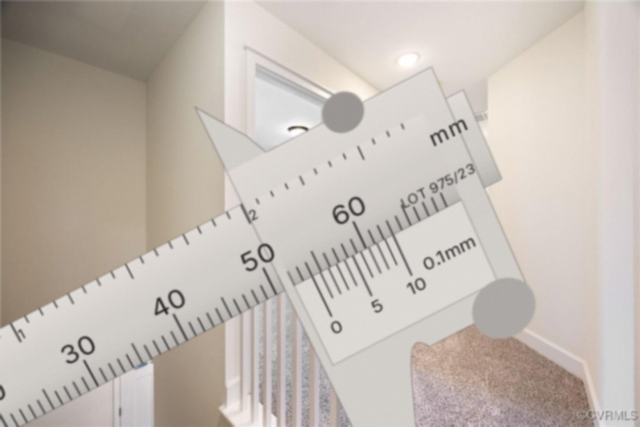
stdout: 54.0mm
